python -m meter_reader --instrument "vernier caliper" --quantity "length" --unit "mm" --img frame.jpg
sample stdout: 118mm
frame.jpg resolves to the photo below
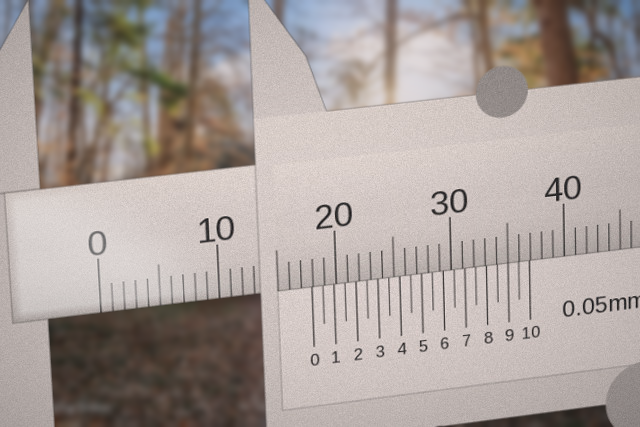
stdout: 17.9mm
